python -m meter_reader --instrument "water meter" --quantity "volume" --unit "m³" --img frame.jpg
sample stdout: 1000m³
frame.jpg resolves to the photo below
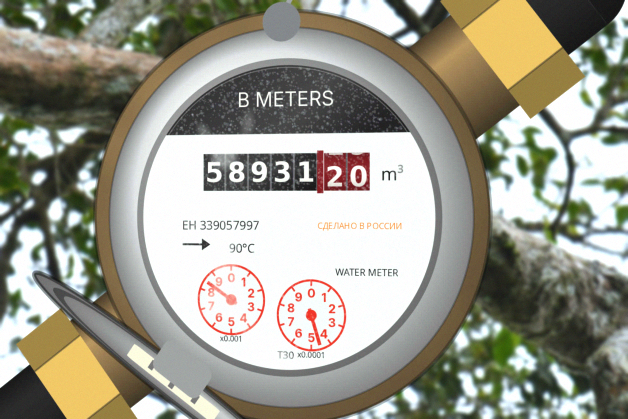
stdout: 58931.1984m³
